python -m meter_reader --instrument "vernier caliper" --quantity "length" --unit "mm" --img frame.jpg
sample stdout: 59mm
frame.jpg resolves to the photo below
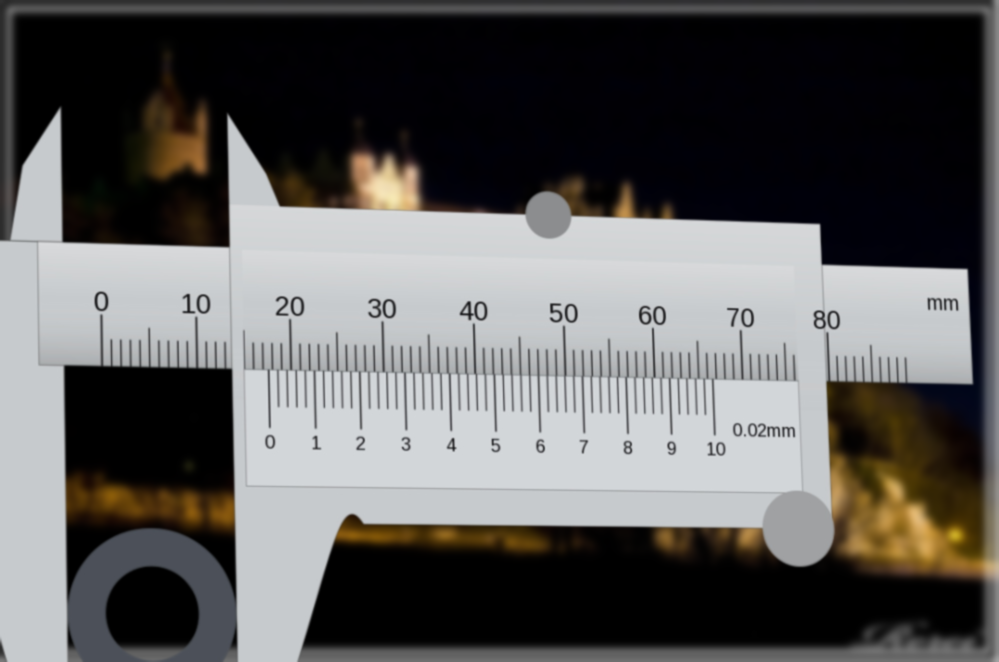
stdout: 17.6mm
